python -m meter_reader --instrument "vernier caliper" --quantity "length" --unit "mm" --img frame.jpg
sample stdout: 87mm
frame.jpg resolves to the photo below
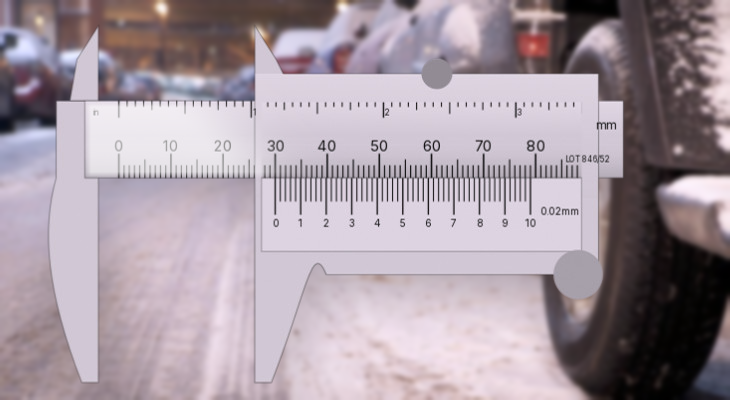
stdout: 30.0mm
